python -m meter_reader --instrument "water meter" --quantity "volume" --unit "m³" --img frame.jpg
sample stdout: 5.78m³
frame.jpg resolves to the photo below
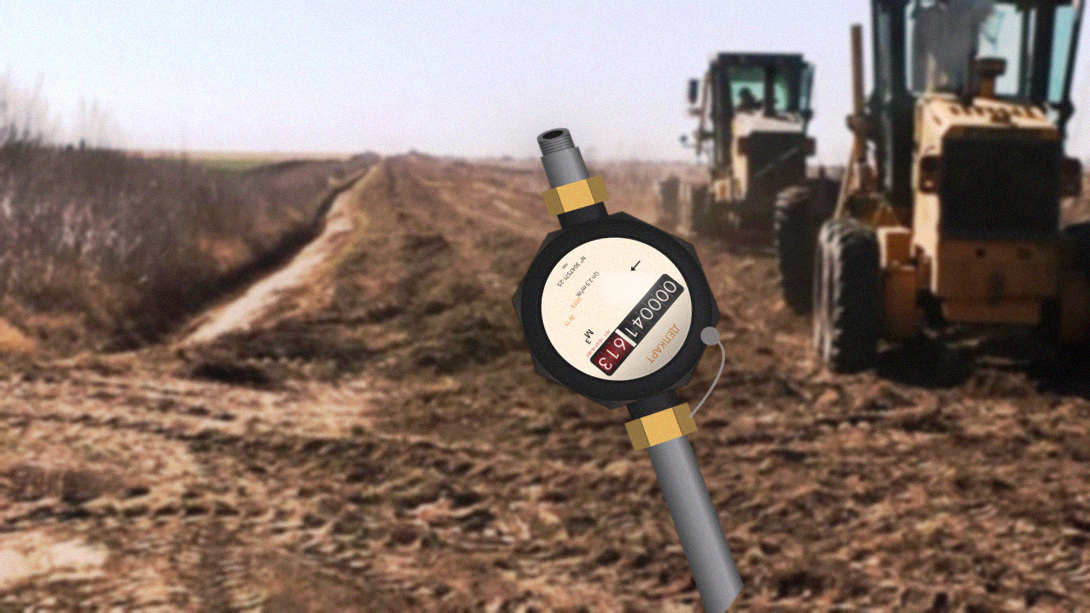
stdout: 41.613m³
